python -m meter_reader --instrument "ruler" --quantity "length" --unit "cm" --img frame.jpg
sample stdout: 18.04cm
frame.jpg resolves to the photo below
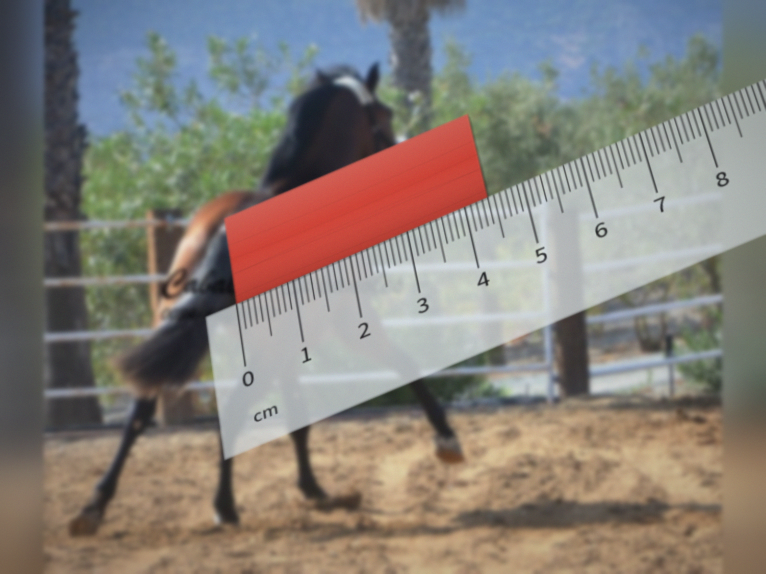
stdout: 4.4cm
